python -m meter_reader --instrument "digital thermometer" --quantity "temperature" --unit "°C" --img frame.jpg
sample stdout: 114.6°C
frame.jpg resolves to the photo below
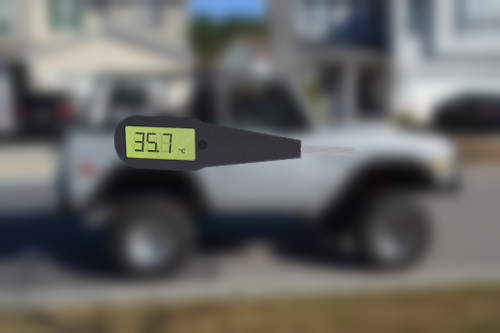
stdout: 35.7°C
